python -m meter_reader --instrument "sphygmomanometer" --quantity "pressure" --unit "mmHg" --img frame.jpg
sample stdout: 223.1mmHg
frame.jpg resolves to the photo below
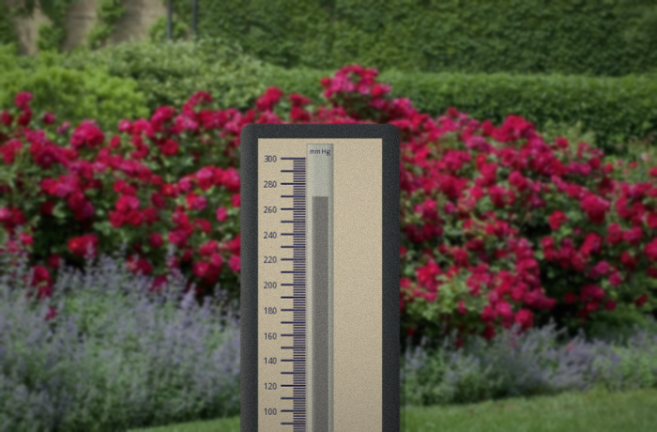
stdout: 270mmHg
